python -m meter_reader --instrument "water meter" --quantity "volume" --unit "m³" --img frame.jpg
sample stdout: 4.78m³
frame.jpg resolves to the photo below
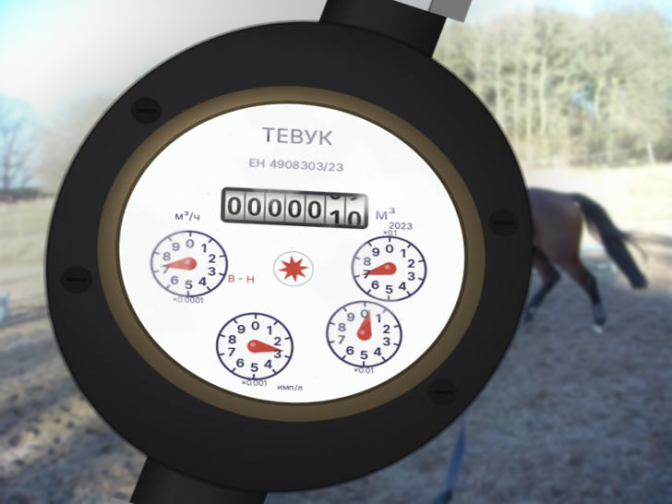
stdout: 9.7027m³
